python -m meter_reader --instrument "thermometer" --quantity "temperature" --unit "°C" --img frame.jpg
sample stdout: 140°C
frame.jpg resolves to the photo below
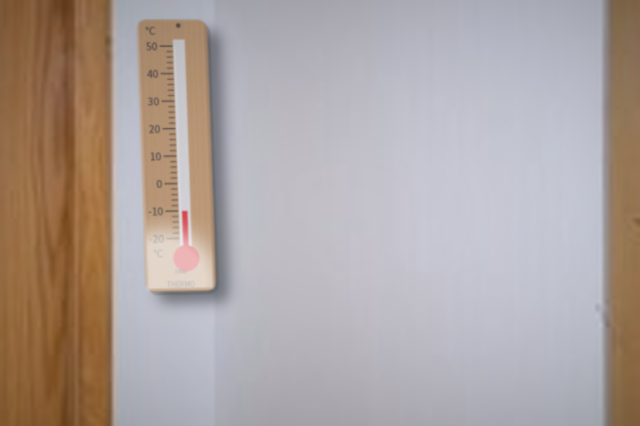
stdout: -10°C
